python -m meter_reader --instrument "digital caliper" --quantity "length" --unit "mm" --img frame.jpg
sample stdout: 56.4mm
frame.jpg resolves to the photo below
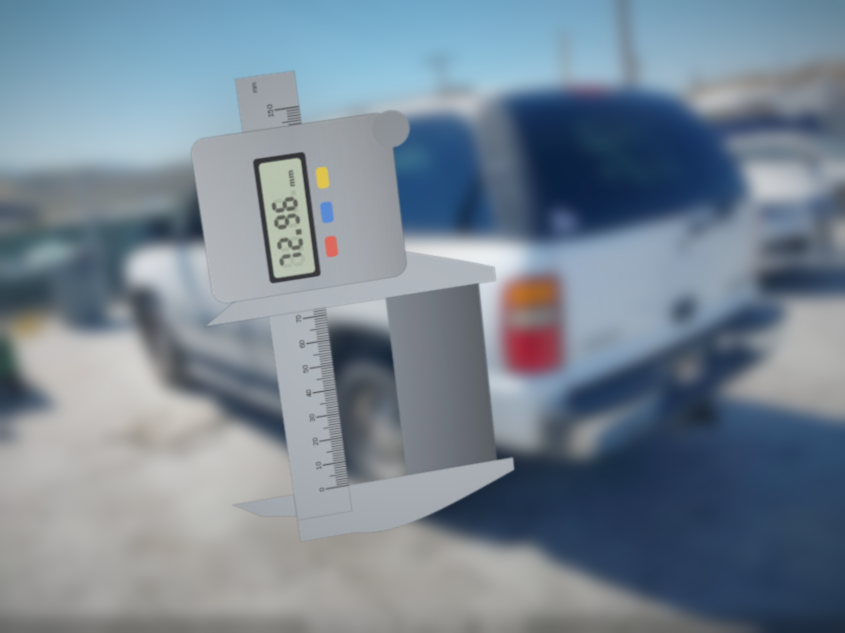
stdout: 72.96mm
